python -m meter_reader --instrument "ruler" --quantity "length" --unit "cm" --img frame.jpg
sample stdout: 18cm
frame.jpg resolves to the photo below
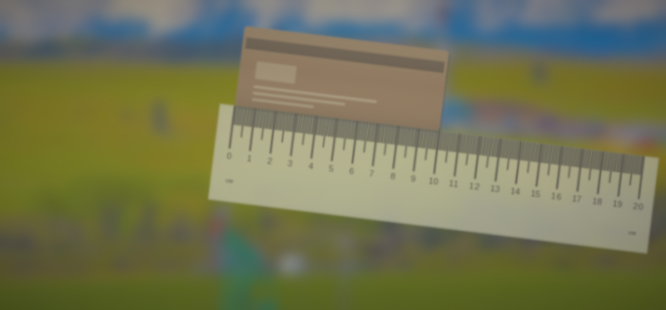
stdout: 10cm
